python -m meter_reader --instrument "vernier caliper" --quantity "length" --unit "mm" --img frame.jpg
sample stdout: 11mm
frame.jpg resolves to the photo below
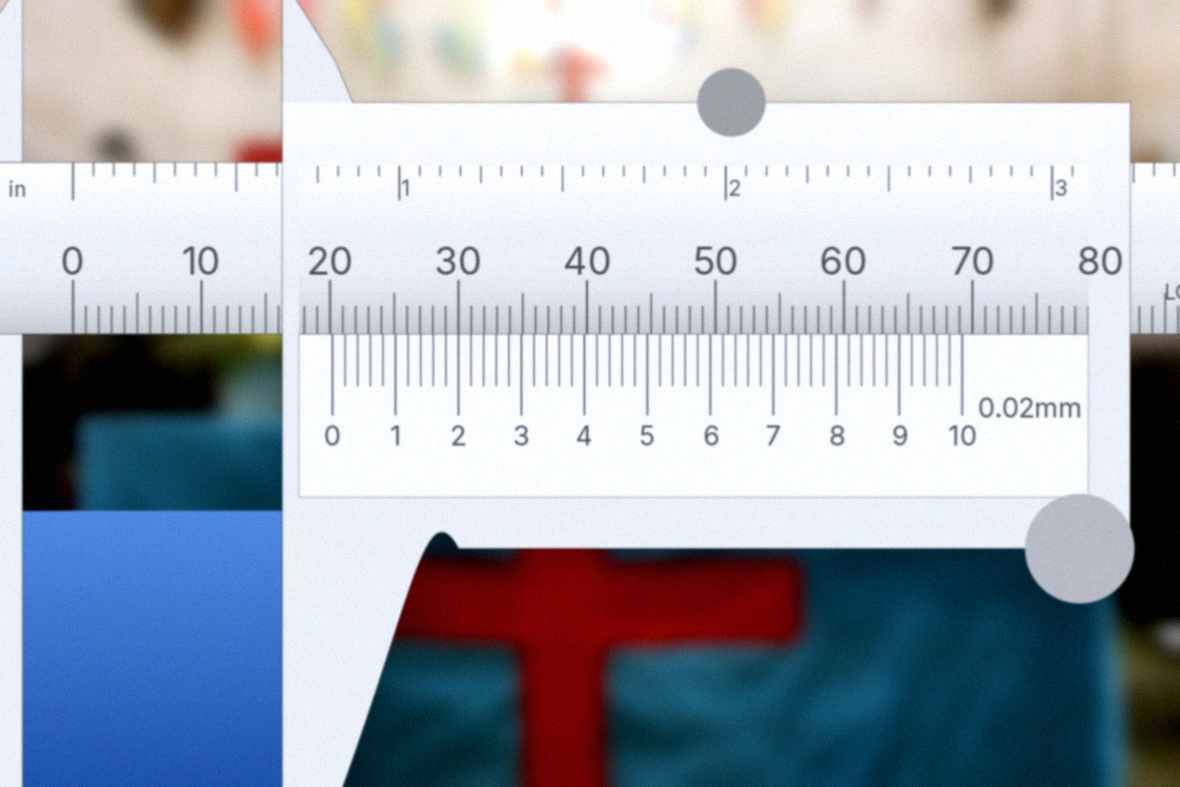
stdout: 20.2mm
